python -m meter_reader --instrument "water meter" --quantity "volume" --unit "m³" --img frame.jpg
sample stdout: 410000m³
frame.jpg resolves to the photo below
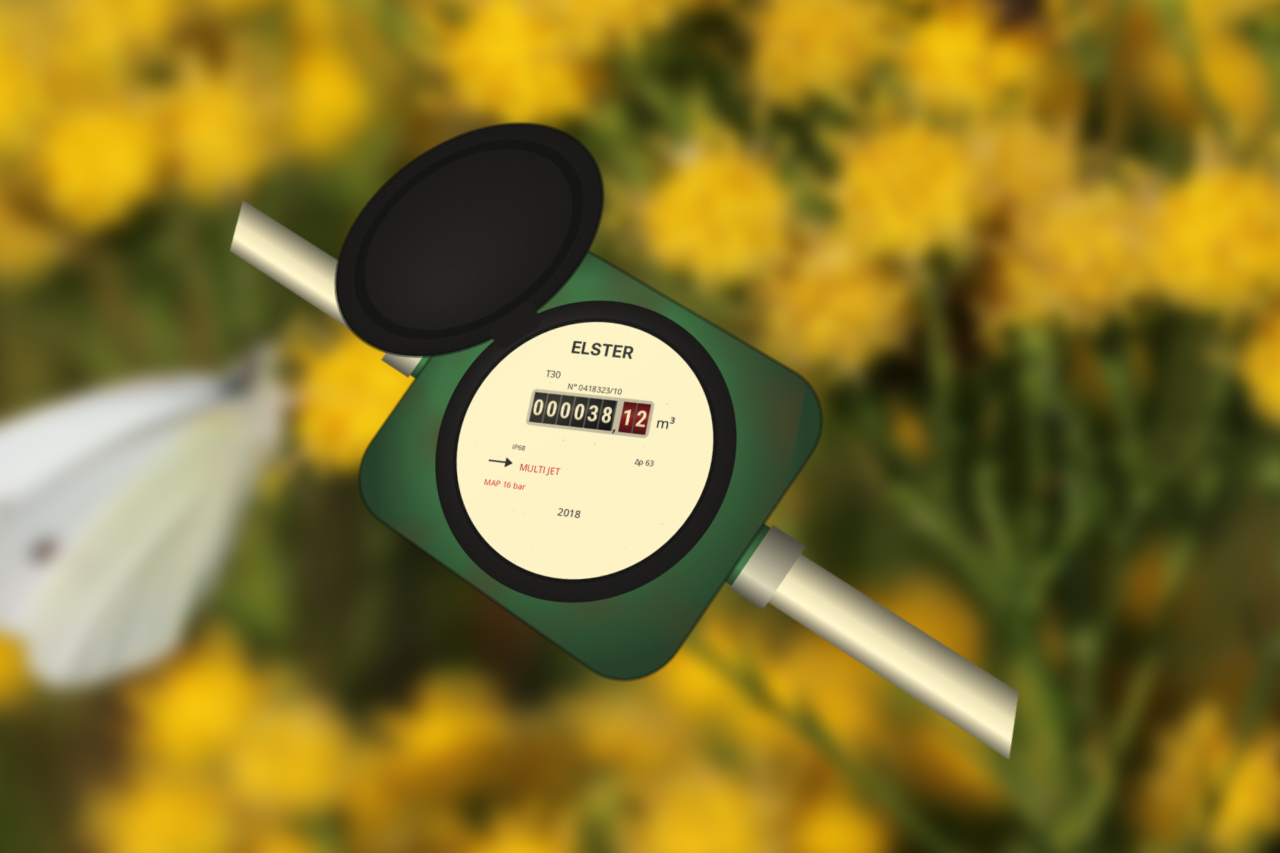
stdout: 38.12m³
